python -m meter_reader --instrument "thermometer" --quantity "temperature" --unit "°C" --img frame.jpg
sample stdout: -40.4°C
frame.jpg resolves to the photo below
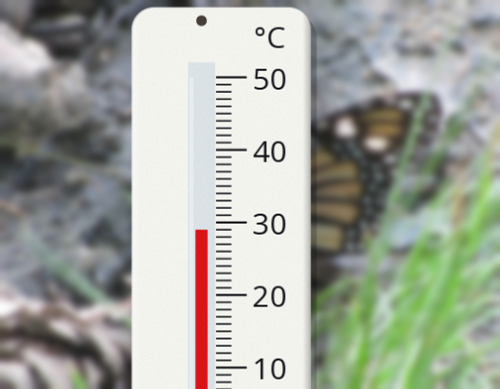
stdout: 29°C
